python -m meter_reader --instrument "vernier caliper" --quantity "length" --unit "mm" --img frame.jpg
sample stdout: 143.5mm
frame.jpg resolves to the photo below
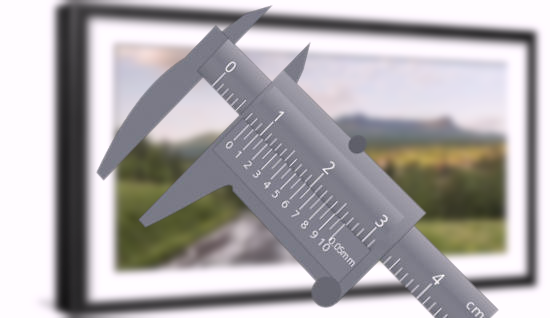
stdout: 7.8mm
